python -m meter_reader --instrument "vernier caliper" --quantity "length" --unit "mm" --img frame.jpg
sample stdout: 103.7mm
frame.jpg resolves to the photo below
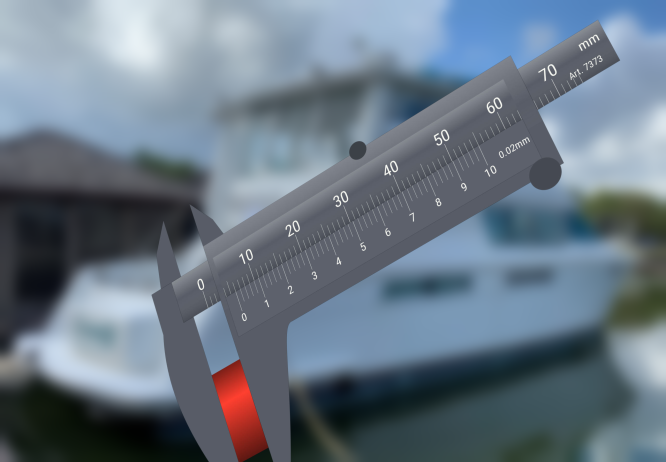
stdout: 6.0mm
